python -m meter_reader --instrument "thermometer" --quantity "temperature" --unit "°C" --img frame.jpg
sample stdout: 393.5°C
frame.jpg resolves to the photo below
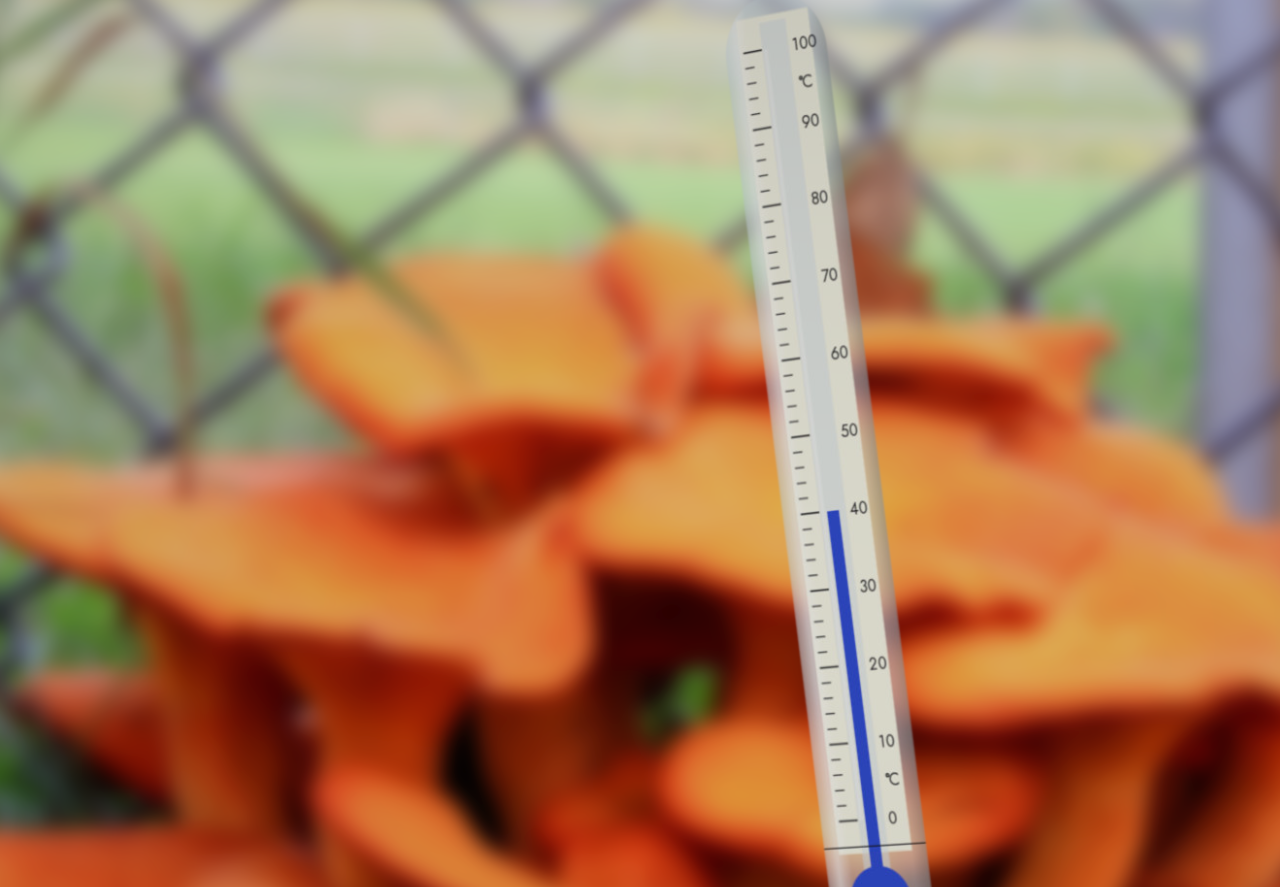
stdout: 40°C
